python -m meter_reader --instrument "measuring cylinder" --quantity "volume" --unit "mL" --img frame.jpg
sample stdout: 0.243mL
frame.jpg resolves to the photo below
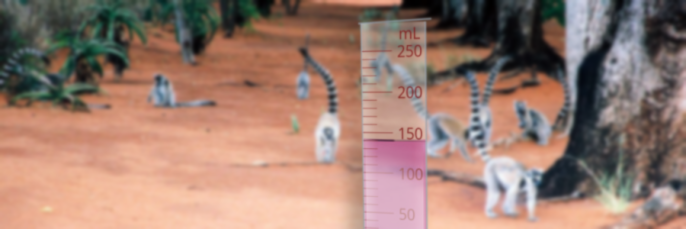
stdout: 140mL
